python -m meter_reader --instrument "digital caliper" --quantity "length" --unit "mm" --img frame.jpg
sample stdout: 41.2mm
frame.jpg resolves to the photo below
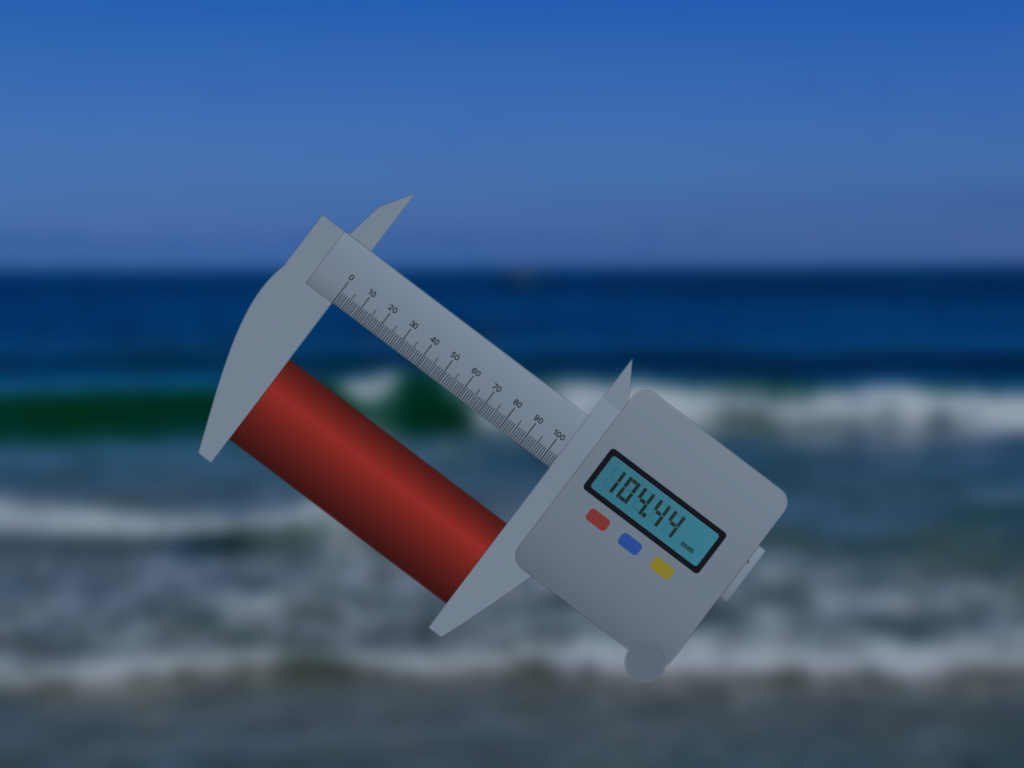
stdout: 104.44mm
